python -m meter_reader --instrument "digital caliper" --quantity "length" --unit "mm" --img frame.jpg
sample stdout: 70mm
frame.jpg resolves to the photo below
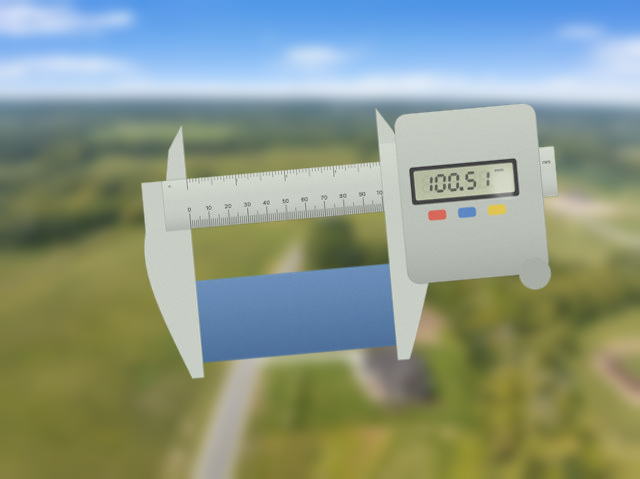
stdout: 100.51mm
